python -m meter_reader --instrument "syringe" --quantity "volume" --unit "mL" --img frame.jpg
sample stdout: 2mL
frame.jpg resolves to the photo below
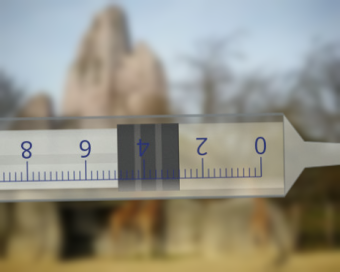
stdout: 2.8mL
